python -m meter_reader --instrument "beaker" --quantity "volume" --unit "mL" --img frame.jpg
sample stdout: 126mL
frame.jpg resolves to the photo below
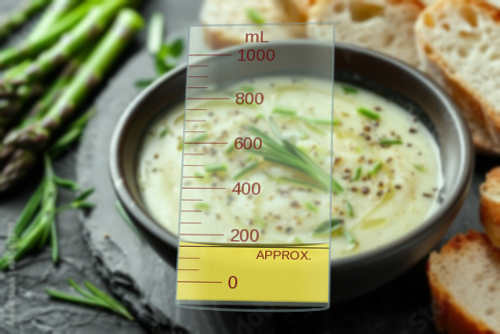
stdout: 150mL
